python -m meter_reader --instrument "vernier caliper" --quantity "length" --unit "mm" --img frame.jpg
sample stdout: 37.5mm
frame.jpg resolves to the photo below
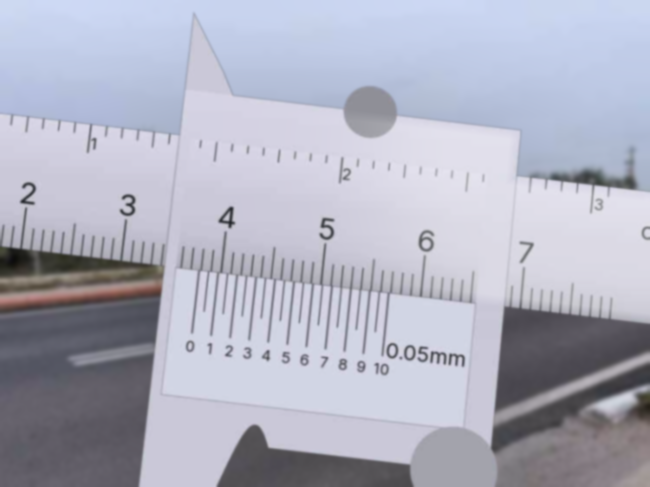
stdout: 37.8mm
